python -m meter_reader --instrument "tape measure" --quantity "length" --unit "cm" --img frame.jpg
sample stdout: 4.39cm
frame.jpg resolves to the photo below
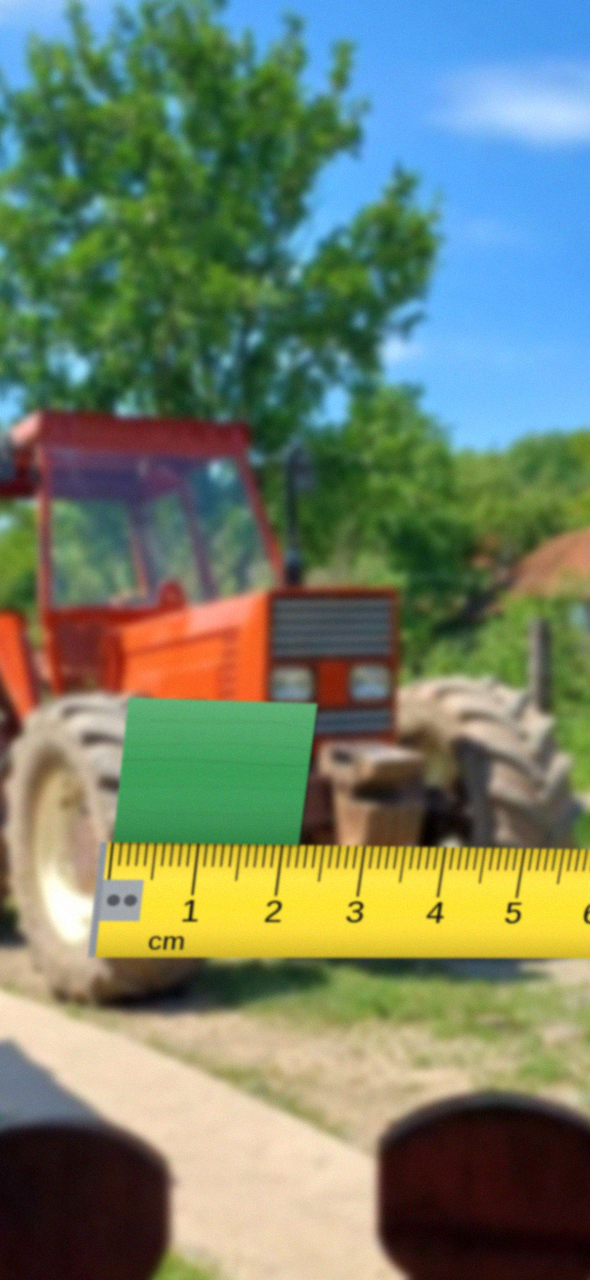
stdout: 2.2cm
